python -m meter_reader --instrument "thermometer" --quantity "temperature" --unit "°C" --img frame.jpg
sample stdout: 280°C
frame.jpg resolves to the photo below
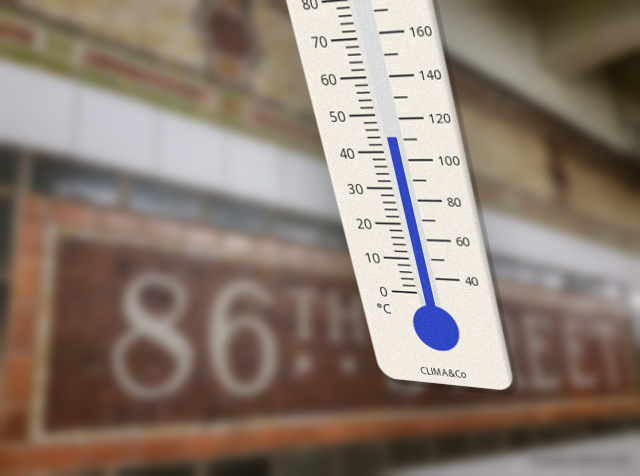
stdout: 44°C
